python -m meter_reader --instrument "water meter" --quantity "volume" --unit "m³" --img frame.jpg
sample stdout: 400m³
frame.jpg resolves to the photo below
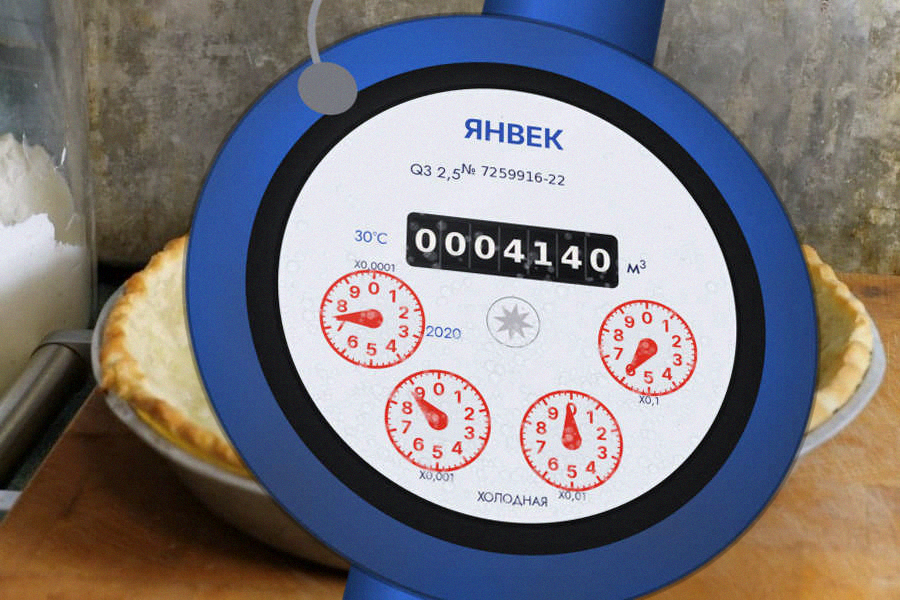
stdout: 4140.5987m³
